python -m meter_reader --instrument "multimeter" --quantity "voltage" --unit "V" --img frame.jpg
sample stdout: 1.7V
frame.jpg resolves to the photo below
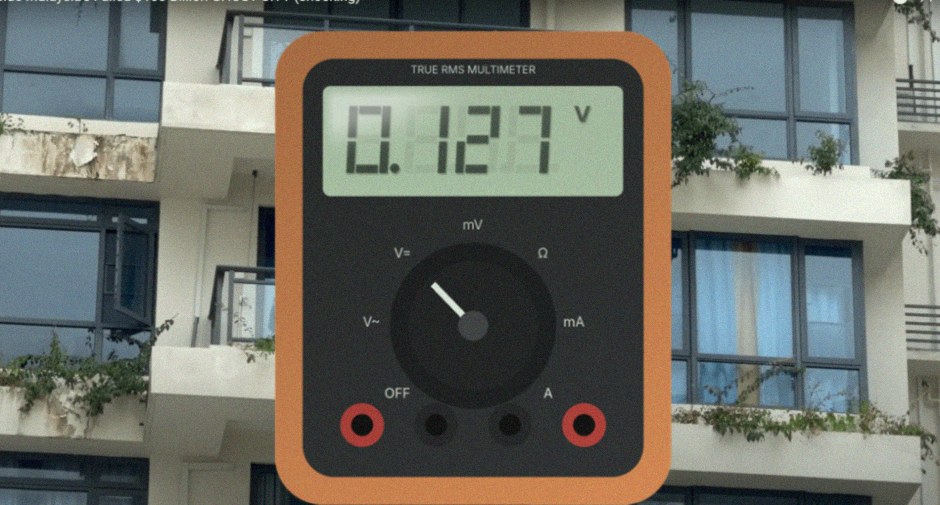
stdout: 0.127V
